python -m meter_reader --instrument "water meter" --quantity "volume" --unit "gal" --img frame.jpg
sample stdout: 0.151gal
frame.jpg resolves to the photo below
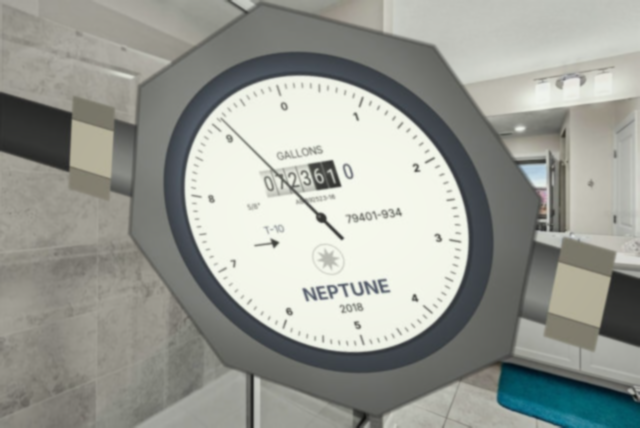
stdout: 723609.1gal
